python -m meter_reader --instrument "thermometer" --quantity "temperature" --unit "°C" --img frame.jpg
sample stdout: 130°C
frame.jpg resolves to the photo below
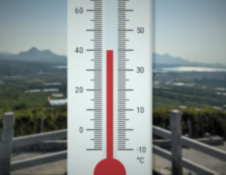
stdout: 40°C
